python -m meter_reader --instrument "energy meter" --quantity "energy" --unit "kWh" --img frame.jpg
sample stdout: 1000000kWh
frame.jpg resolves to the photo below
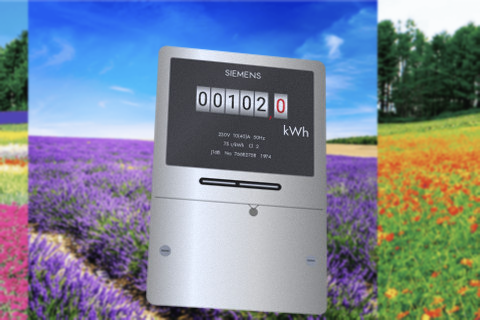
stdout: 102.0kWh
